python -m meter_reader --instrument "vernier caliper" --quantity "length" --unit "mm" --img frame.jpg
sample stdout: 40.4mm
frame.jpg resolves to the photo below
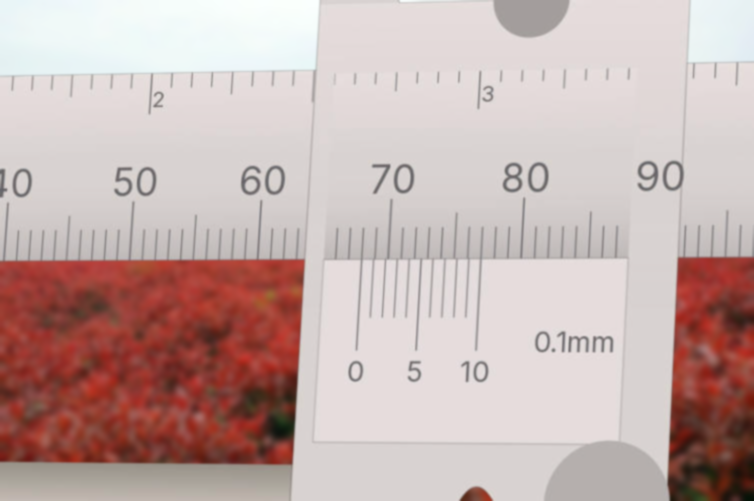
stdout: 68.0mm
